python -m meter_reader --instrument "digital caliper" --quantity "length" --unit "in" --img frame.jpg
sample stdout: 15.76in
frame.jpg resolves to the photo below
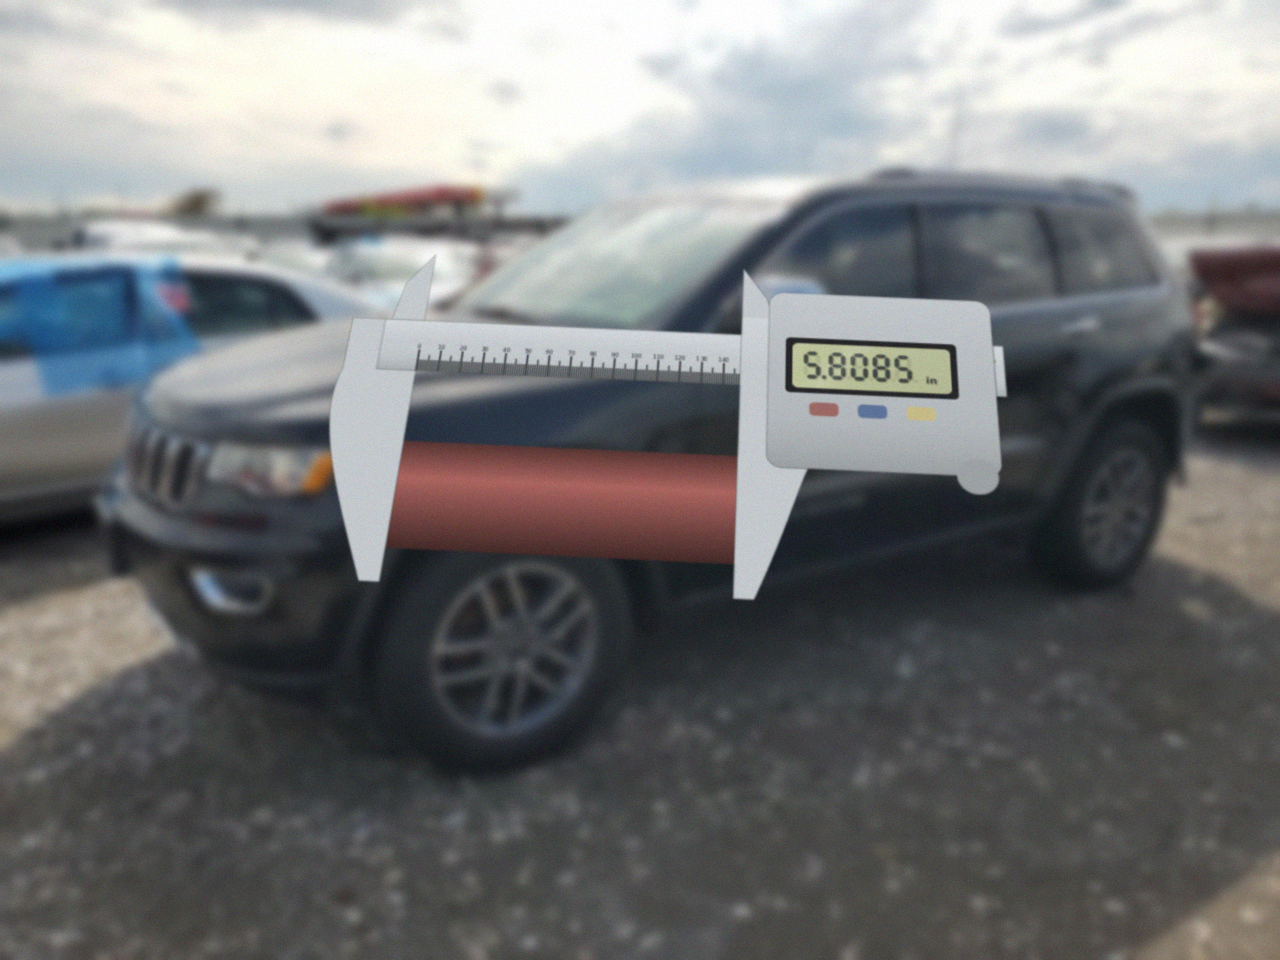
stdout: 5.8085in
